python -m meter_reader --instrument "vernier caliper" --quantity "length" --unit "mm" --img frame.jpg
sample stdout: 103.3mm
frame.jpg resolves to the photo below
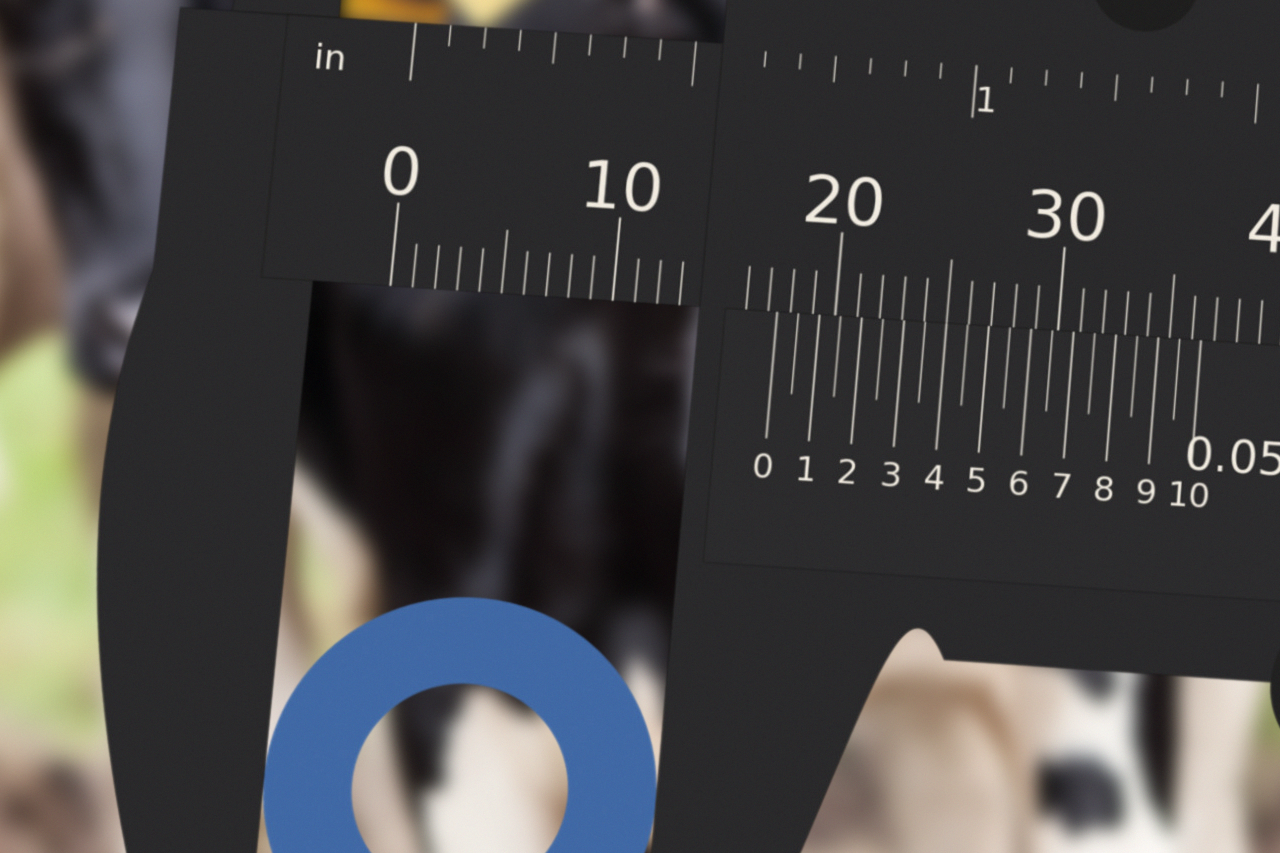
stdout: 17.4mm
